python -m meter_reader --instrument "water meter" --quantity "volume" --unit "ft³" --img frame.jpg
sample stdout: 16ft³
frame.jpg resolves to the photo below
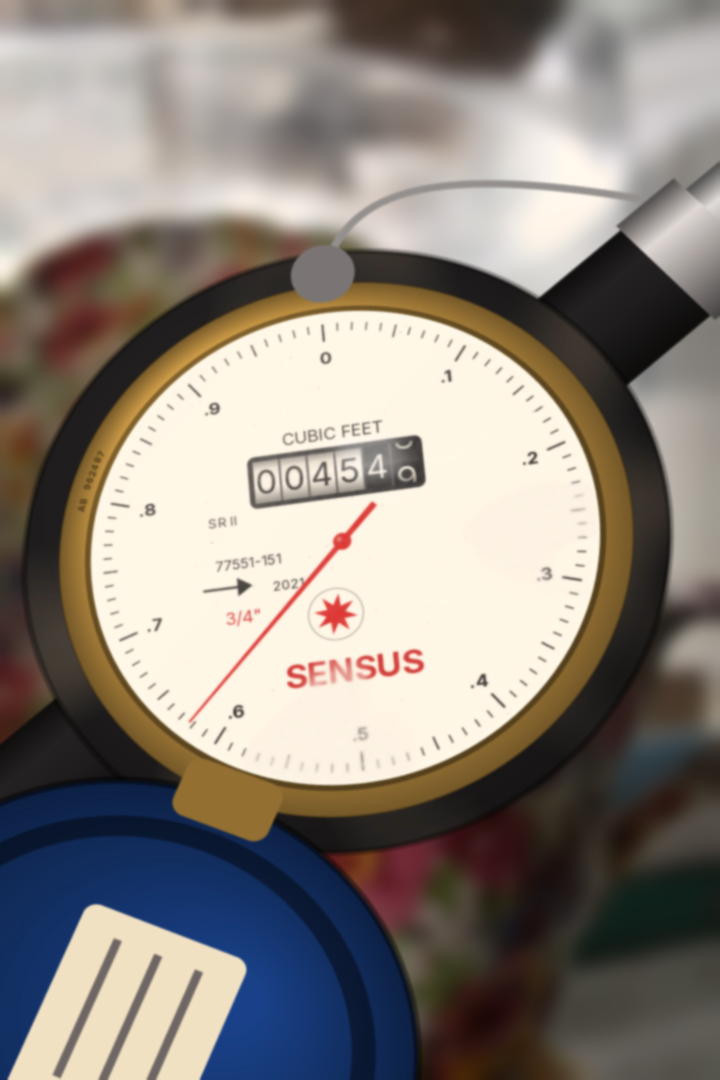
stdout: 4548.62ft³
